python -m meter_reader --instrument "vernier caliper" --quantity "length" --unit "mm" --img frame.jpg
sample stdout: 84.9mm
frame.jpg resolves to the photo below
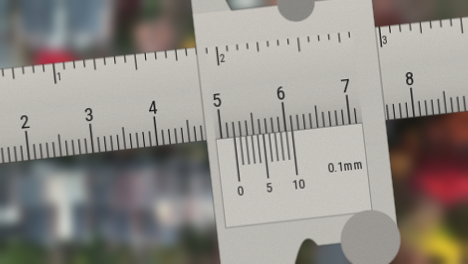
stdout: 52.0mm
